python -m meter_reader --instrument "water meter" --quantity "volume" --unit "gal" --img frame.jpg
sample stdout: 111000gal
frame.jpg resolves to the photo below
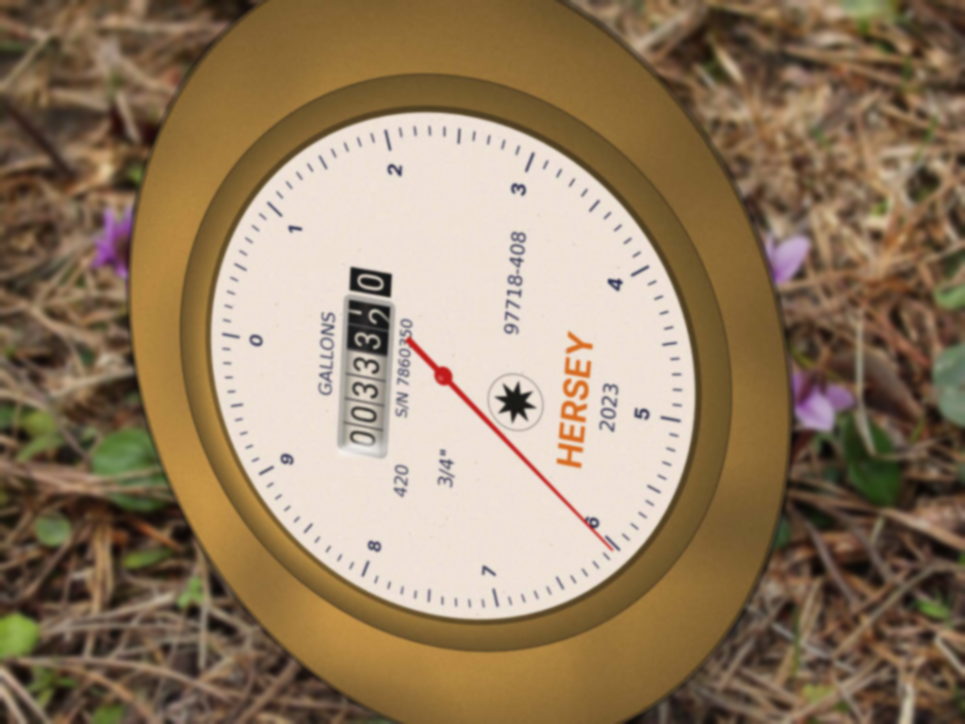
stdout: 33316.0gal
